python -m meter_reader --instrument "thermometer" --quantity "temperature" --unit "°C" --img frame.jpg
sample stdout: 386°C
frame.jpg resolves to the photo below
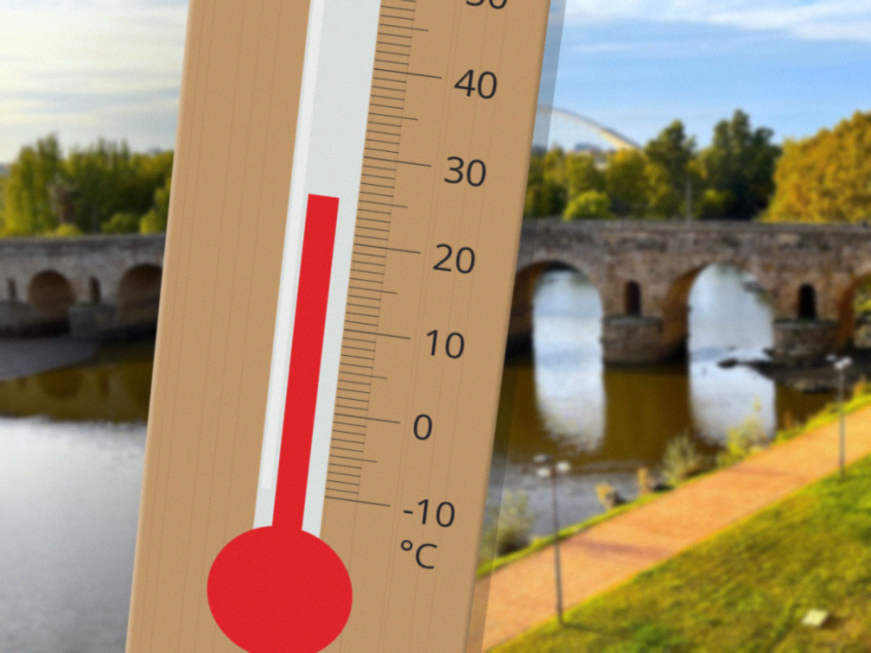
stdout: 25°C
